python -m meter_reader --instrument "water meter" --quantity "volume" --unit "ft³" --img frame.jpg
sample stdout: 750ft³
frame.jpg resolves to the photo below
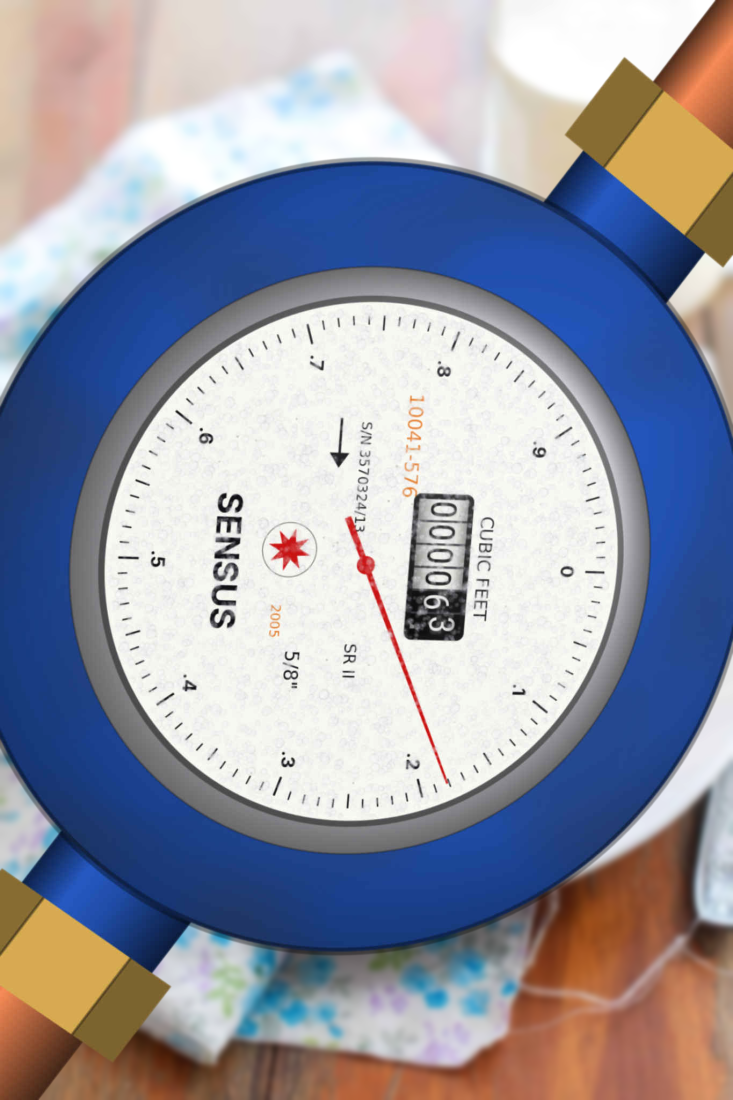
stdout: 63.18ft³
